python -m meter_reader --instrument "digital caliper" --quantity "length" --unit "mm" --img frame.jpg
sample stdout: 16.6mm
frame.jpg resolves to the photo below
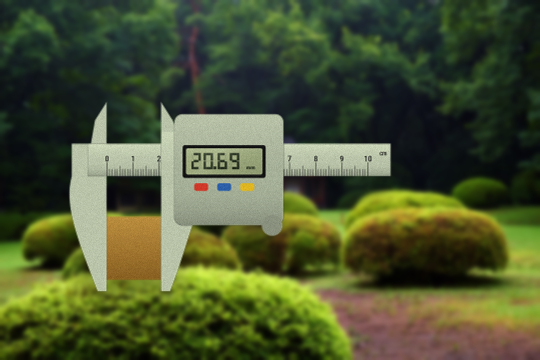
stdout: 20.69mm
